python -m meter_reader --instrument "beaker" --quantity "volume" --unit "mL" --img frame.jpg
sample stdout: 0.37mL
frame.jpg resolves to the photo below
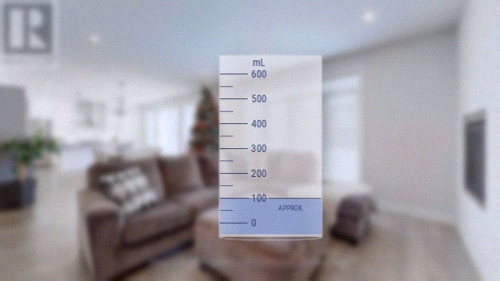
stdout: 100mL
